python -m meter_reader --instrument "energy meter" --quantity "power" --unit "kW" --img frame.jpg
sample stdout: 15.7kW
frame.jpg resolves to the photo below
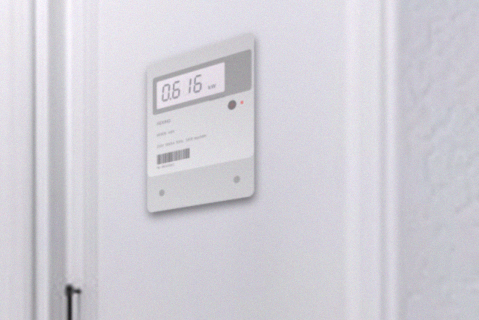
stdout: 0.616kW
